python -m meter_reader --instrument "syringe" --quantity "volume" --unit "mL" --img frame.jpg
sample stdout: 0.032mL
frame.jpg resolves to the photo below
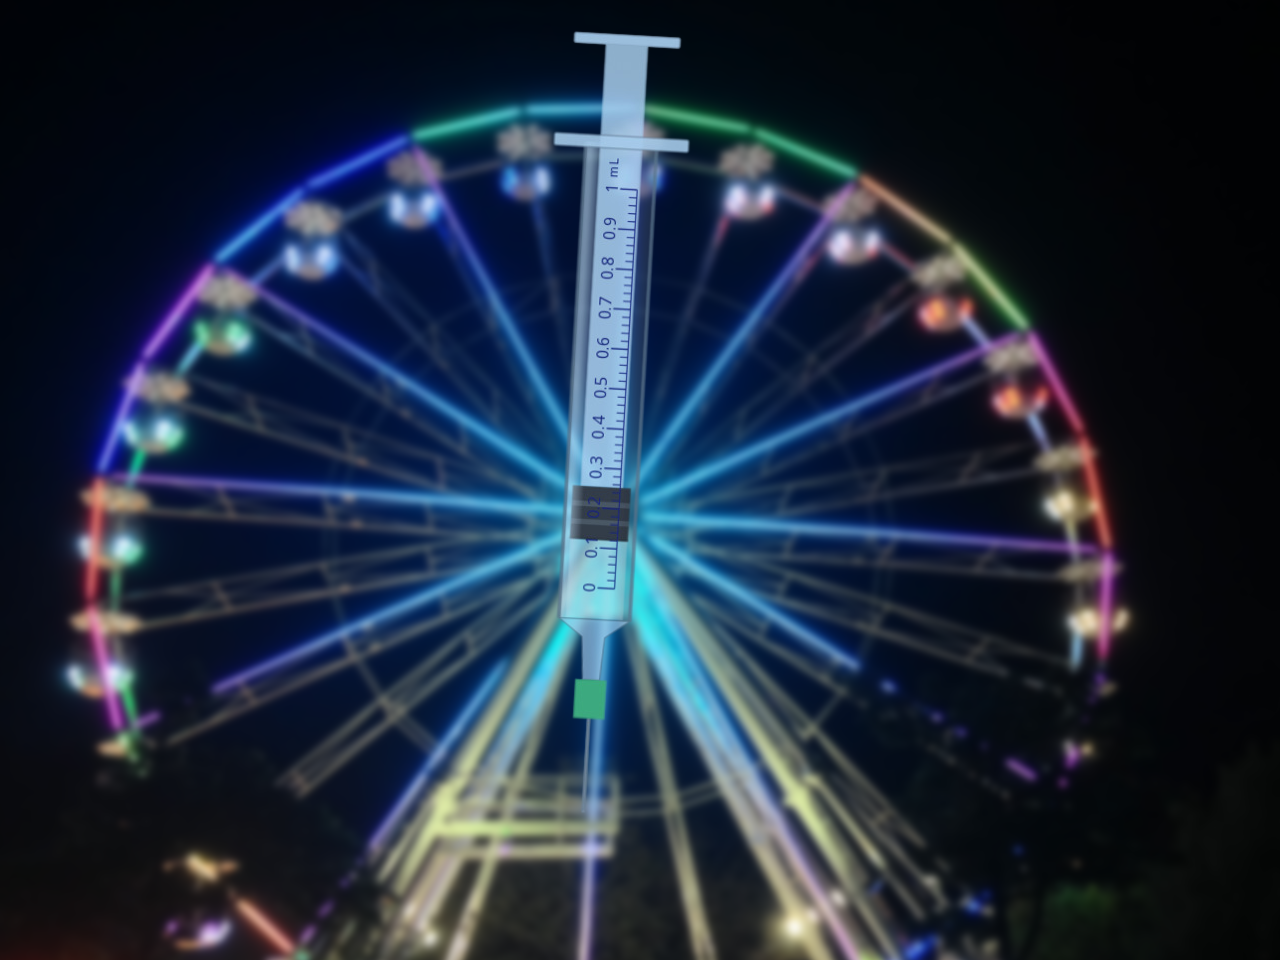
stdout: 0.12mL
